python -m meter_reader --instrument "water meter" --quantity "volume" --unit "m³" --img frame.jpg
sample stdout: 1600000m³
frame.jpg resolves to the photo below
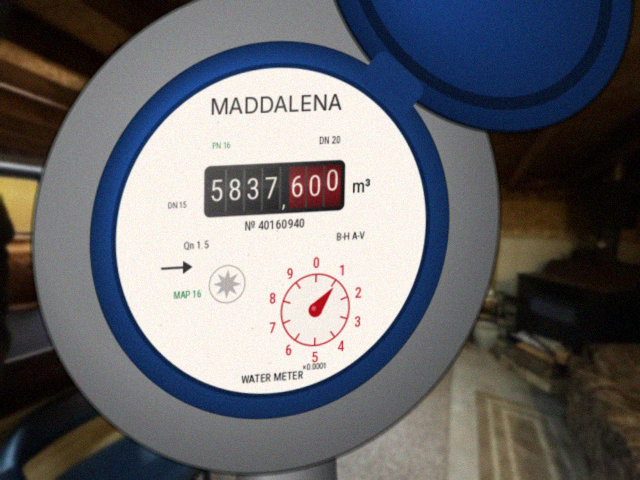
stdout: 5837.6001m³
